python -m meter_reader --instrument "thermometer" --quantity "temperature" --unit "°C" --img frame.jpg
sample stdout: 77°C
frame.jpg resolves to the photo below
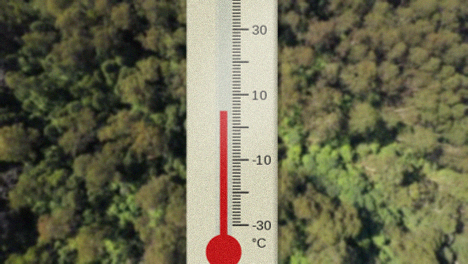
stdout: 5°C
